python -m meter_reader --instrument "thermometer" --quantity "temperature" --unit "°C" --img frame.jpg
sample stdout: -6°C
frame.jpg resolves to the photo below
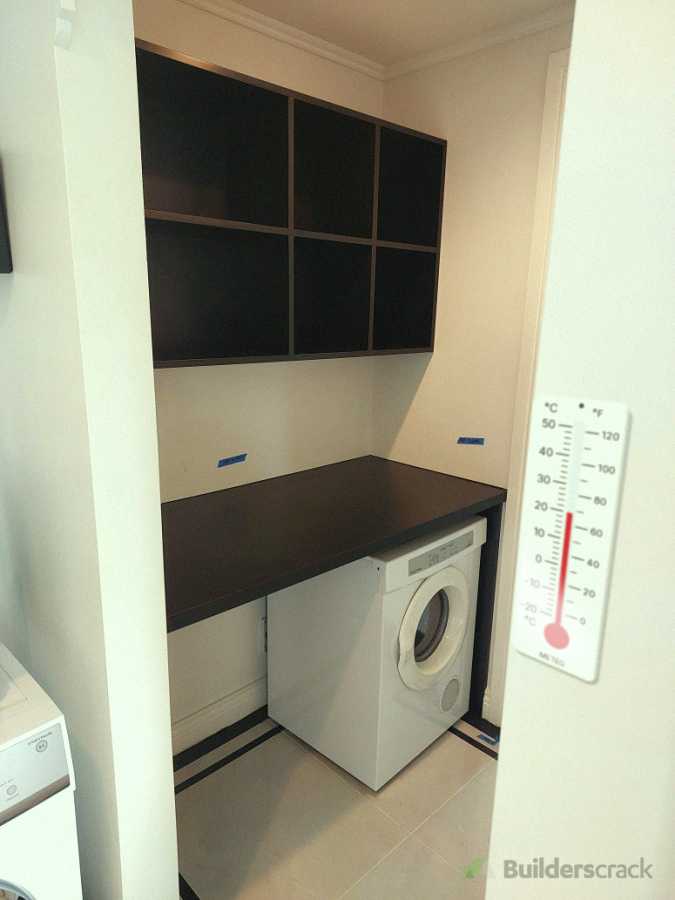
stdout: 20°C
